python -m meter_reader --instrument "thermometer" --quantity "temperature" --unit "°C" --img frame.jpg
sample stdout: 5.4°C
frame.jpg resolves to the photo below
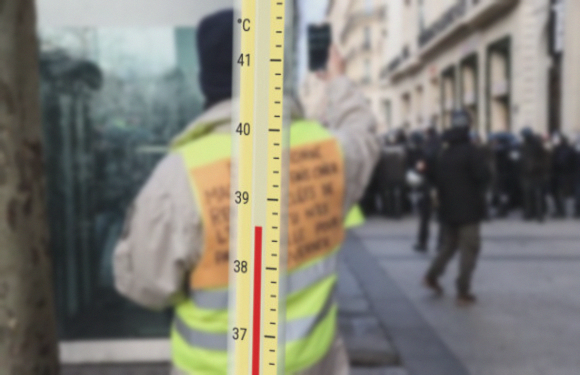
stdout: 38.6°C
